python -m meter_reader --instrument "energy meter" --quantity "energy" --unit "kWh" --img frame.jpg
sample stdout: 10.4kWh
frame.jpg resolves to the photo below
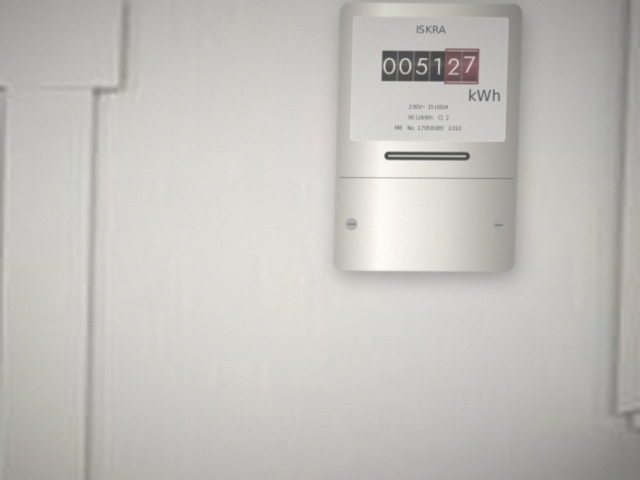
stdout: 51.27kWh
